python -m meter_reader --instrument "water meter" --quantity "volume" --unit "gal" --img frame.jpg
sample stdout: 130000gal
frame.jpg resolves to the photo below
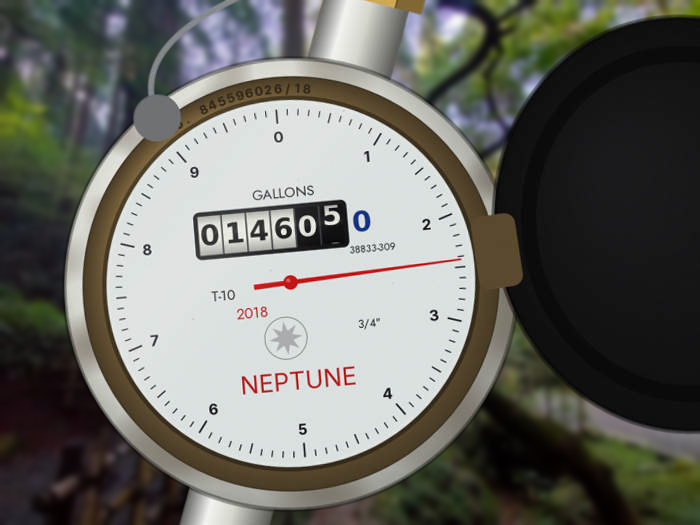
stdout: 146052.4gal
